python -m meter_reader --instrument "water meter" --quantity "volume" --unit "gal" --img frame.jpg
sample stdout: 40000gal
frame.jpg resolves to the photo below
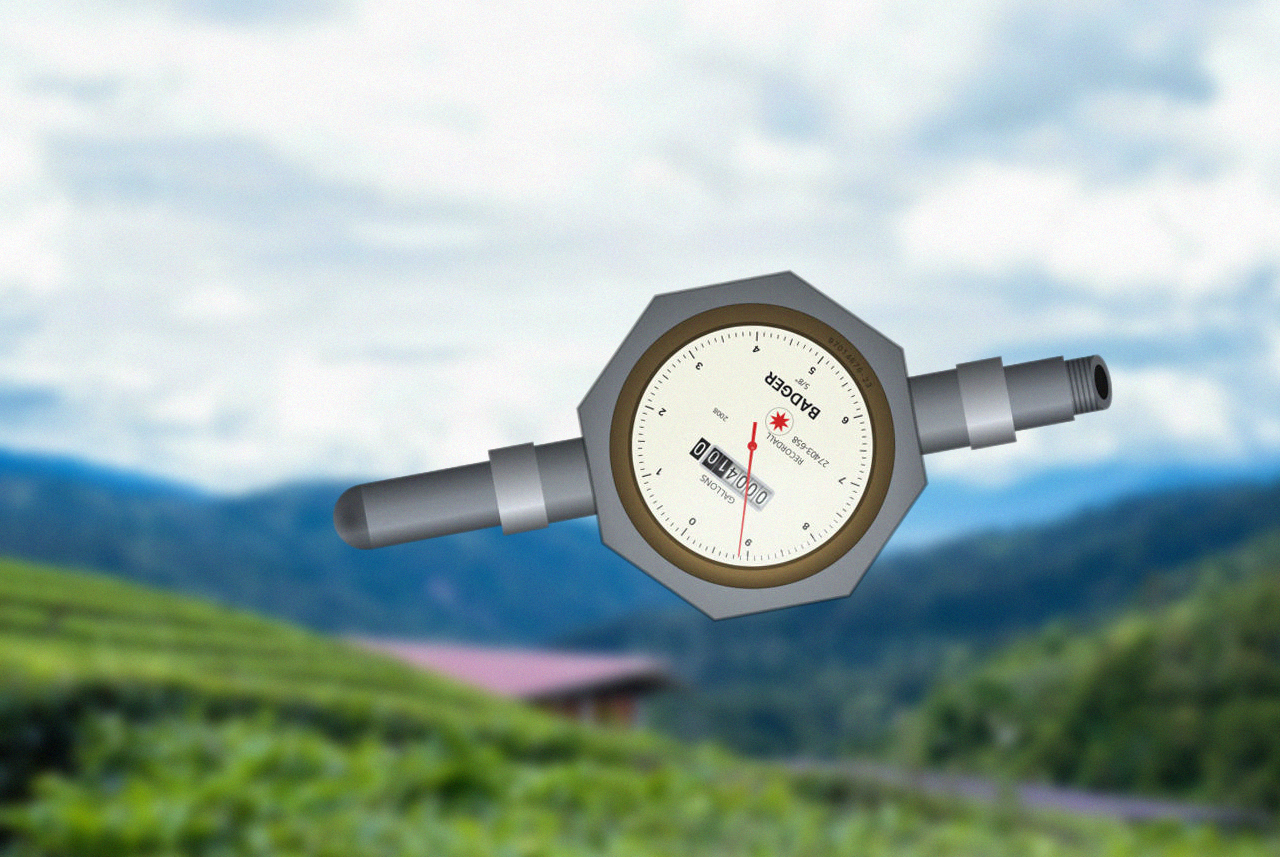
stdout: 4099.1gal
